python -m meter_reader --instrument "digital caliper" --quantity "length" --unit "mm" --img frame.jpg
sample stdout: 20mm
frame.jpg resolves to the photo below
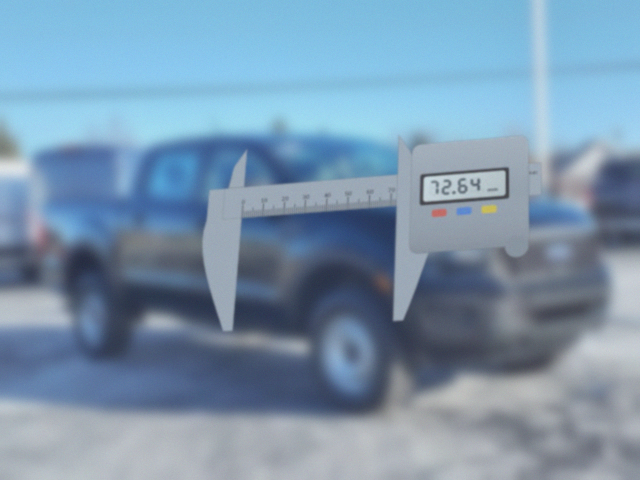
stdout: 72.64mm
